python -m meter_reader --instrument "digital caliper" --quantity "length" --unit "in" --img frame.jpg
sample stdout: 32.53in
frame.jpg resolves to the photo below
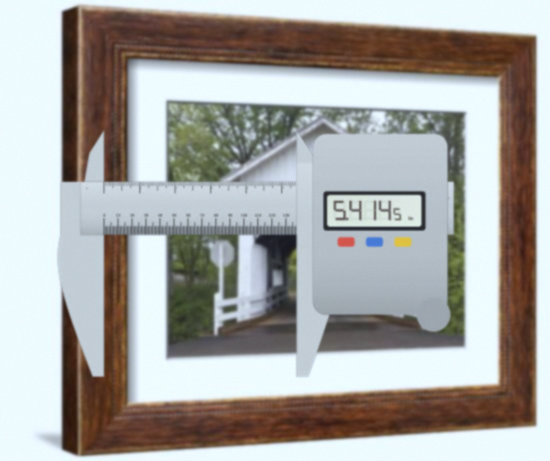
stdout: 5.4145in
